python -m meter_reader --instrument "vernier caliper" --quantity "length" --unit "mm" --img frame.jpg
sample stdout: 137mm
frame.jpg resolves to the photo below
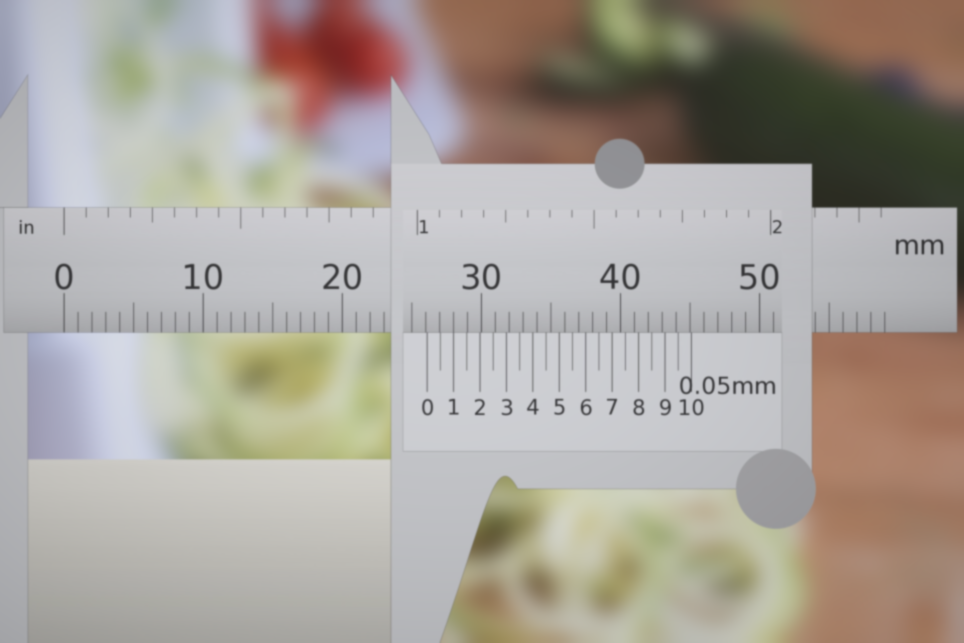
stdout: 26.1mm
